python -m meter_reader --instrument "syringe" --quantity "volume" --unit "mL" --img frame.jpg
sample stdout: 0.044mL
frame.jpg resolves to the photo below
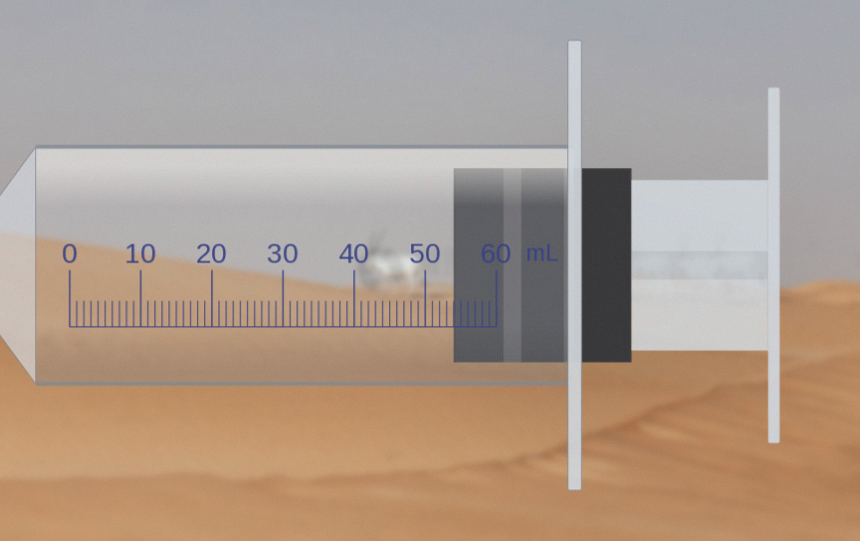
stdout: 54mL
